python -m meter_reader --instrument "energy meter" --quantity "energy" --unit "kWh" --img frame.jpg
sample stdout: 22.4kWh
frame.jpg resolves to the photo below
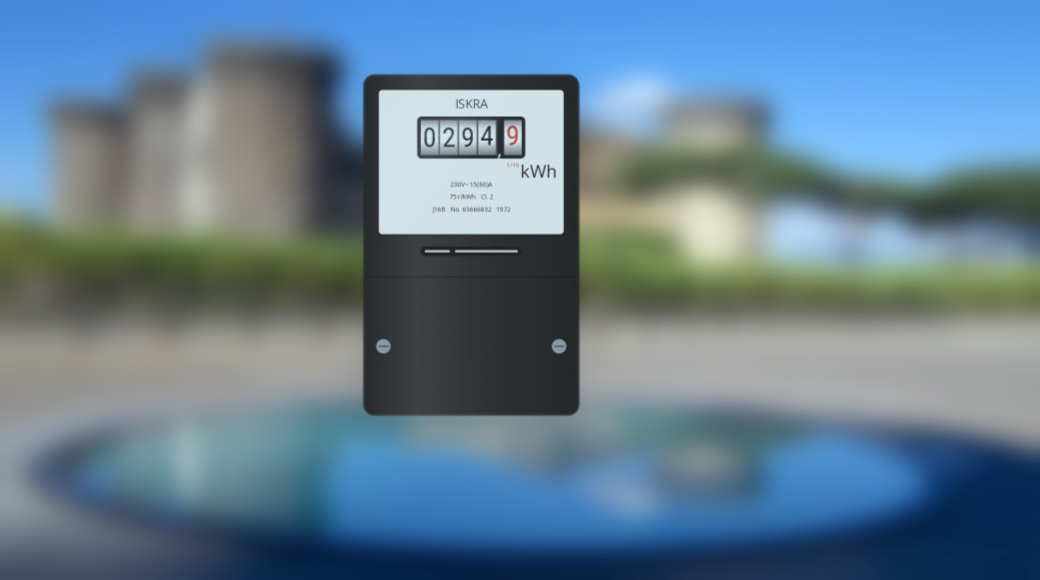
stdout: 294.9kWh
